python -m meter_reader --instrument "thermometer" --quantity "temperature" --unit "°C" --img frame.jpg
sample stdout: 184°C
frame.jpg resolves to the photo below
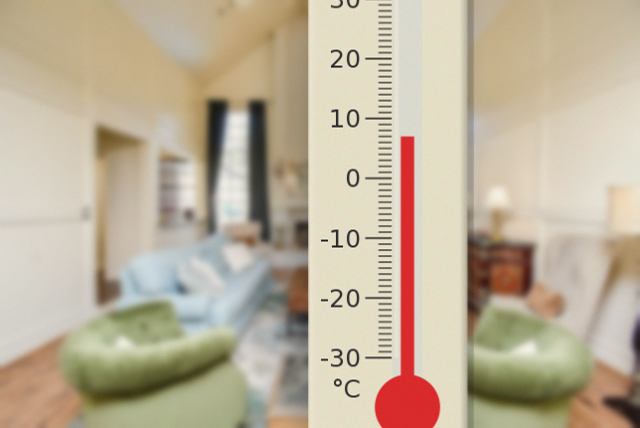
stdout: 7°C
